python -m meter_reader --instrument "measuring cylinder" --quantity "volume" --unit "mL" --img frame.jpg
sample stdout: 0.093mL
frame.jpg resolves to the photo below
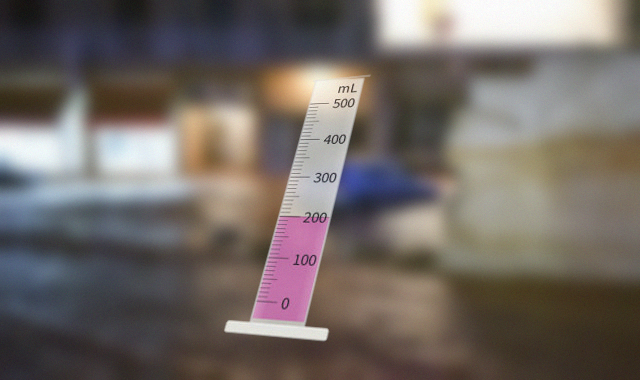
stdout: 200mL
